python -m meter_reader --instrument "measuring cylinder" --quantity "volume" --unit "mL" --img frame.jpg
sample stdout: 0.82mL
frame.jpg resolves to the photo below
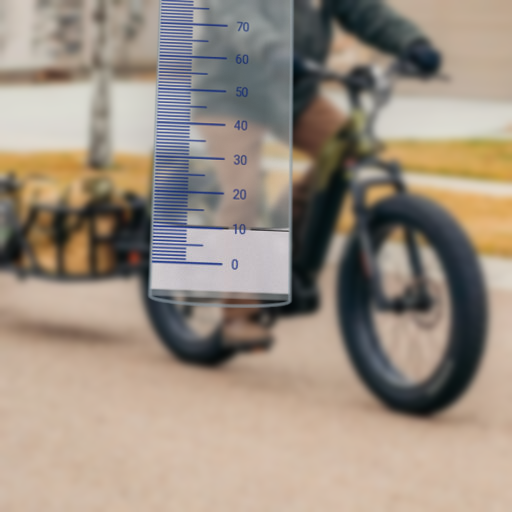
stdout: 10mL
